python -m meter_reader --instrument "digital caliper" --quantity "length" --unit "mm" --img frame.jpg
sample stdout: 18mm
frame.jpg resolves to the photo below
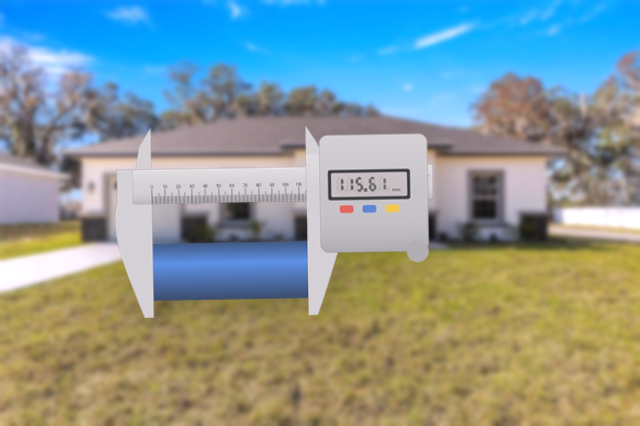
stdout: 115.61mm
